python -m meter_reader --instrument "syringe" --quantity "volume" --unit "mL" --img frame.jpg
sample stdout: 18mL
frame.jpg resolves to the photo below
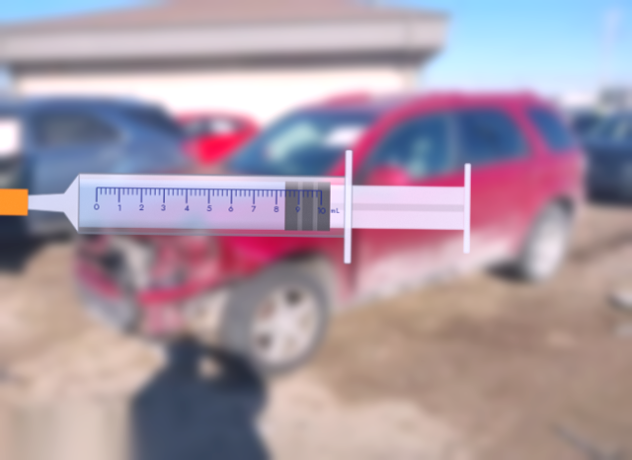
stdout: 8.4mL
